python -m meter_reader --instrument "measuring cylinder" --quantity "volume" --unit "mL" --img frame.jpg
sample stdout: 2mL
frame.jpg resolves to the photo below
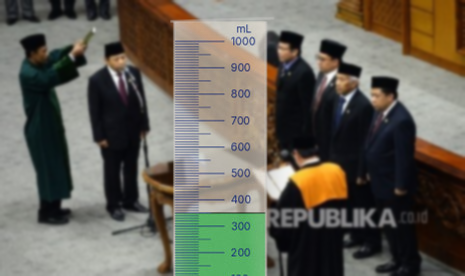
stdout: 350mL
